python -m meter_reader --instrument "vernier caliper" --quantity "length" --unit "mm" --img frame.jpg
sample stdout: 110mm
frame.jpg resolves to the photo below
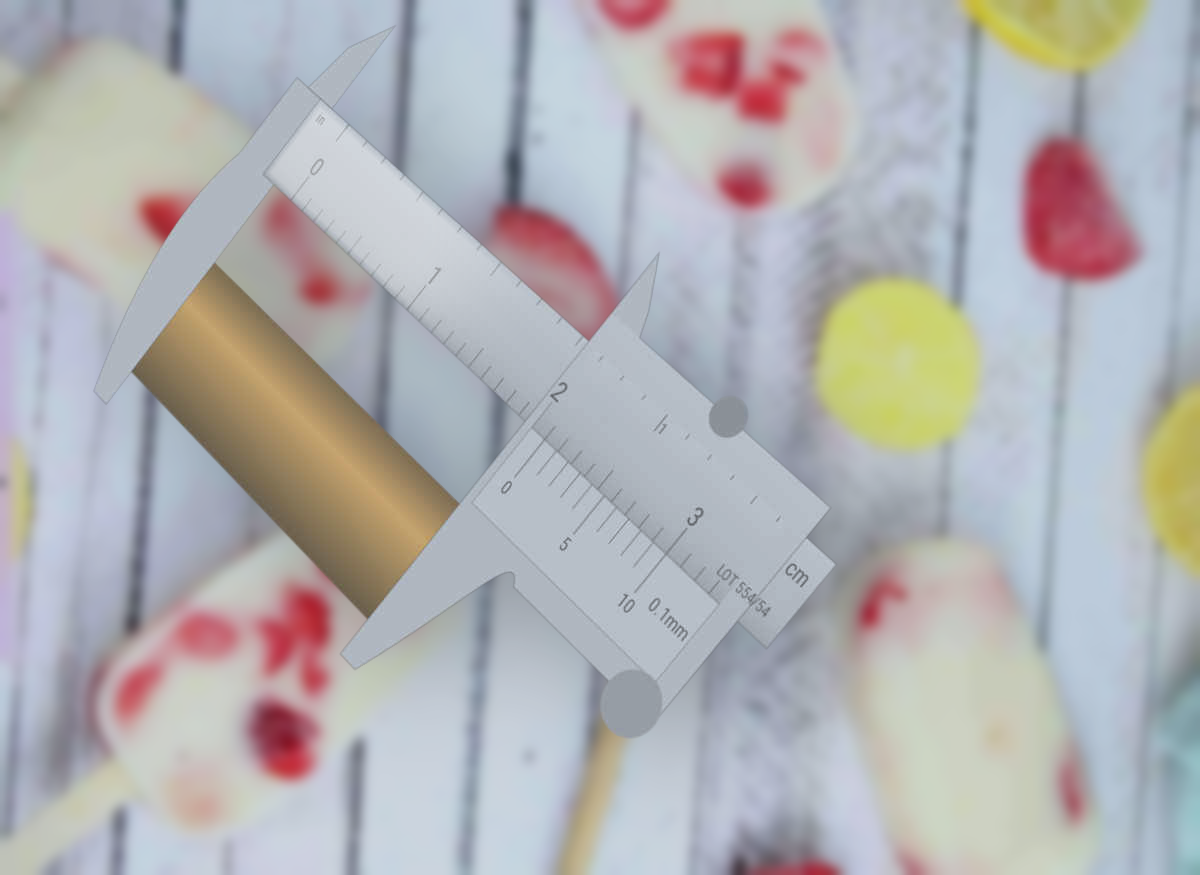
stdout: 21.0mm
